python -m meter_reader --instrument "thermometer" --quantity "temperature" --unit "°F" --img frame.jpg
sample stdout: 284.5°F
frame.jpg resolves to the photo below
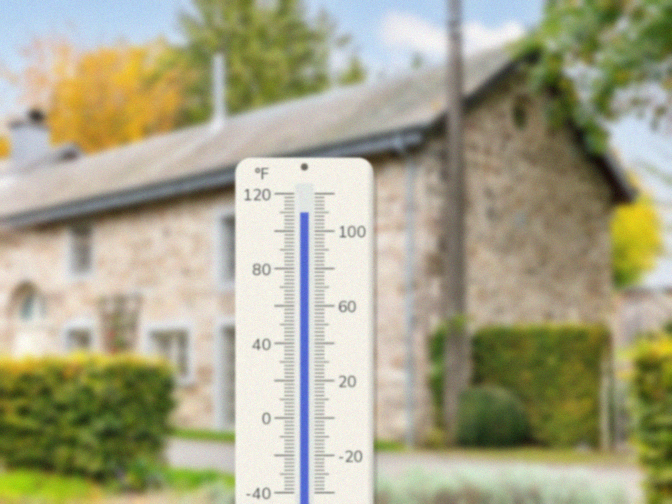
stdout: 110°F
